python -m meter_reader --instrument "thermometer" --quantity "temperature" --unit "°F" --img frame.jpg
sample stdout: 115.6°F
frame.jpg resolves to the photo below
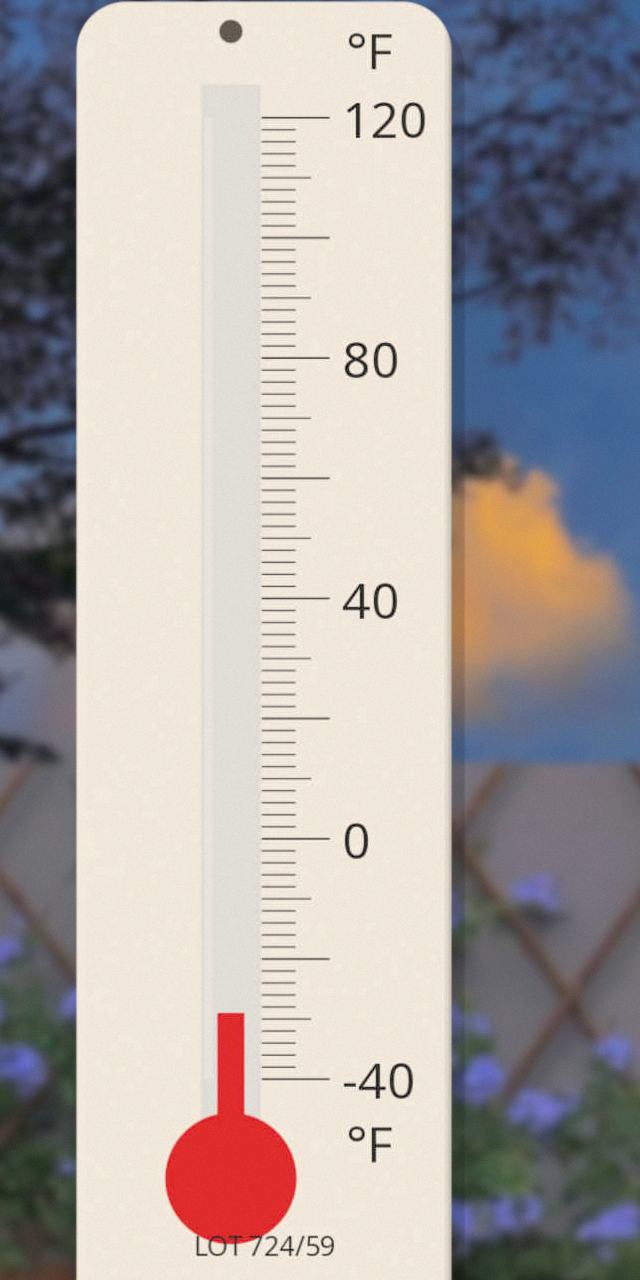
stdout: -29°F
